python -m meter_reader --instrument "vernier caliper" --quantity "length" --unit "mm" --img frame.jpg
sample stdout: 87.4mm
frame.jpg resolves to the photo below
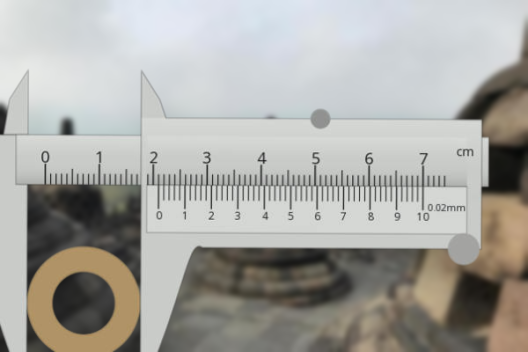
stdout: 21.0mm
